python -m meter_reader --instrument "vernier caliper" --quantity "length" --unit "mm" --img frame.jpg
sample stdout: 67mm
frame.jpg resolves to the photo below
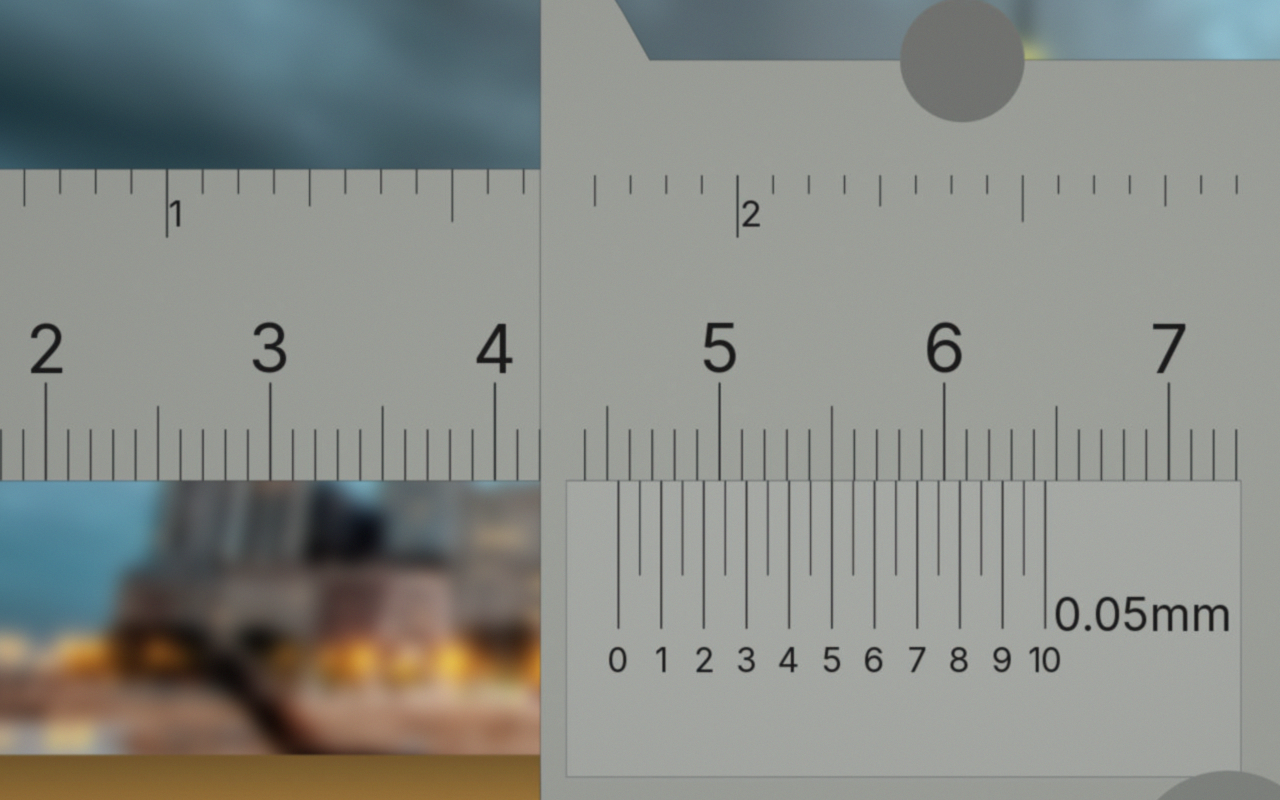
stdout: 45.5mm
